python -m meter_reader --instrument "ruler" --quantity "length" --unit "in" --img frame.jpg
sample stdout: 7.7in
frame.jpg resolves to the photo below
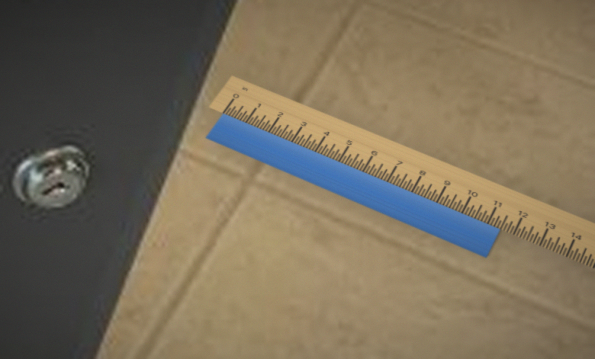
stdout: 11.5in
